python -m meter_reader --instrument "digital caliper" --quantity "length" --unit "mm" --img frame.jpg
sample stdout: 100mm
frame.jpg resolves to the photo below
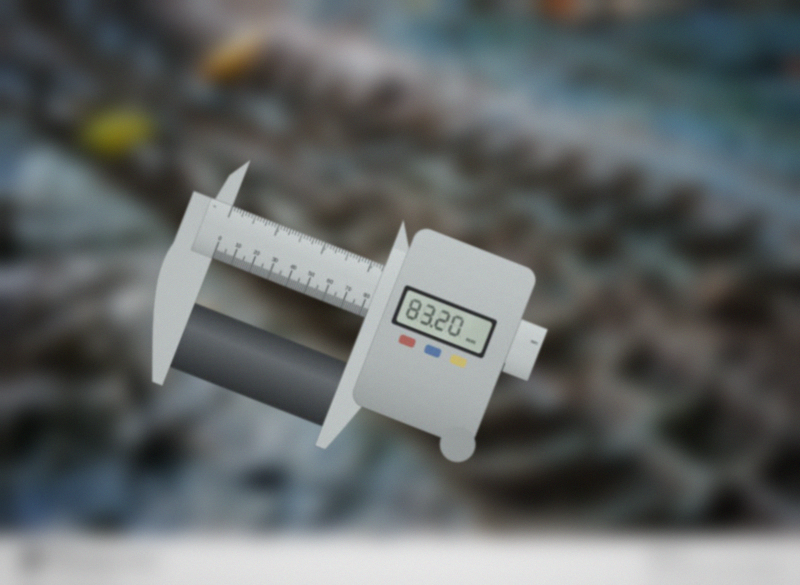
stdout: 83.20mm
